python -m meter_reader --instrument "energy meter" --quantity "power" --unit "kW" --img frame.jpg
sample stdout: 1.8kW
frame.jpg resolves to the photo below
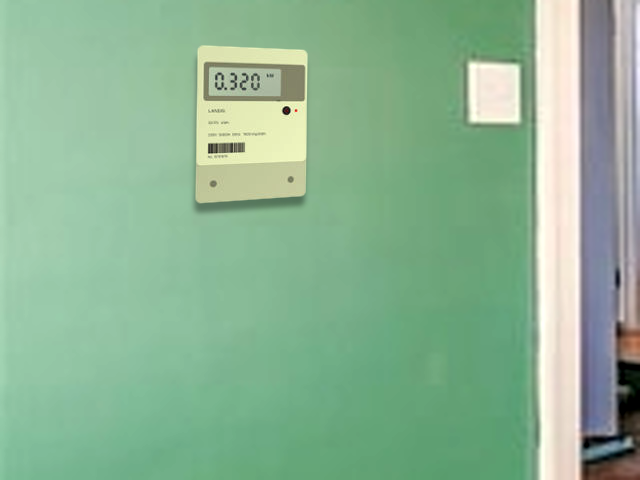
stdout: 0.320kW
